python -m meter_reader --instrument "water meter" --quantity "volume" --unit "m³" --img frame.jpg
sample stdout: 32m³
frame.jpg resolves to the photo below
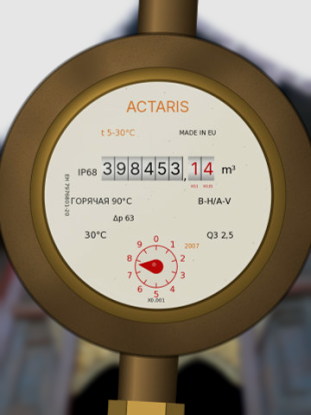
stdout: 398453.147m³
